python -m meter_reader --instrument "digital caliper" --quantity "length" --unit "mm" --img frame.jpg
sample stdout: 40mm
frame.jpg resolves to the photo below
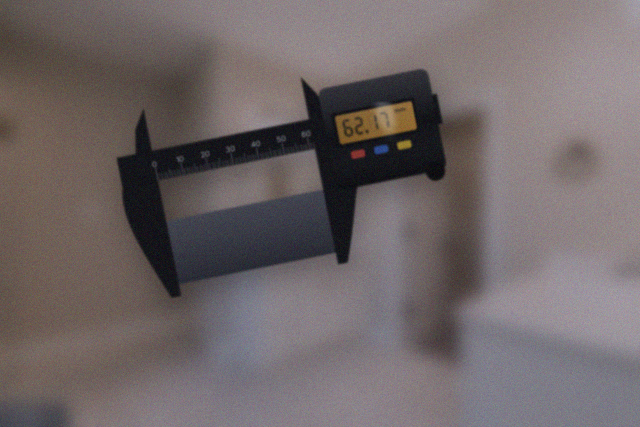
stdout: 62.17mm
